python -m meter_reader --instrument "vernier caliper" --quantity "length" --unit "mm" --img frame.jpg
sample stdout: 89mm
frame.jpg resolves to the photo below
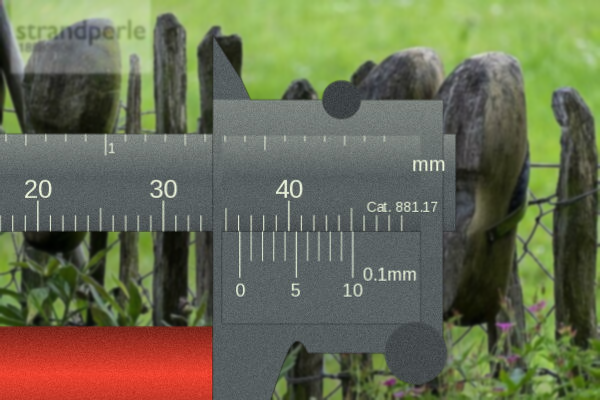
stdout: 36.1mm
